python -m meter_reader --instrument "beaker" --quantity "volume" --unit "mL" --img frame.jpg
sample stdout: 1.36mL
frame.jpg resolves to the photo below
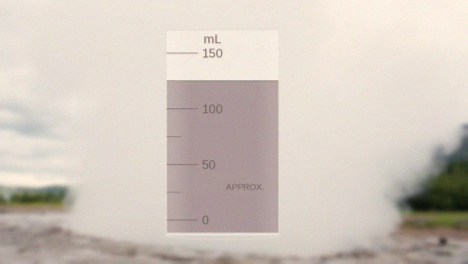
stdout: 125mL
